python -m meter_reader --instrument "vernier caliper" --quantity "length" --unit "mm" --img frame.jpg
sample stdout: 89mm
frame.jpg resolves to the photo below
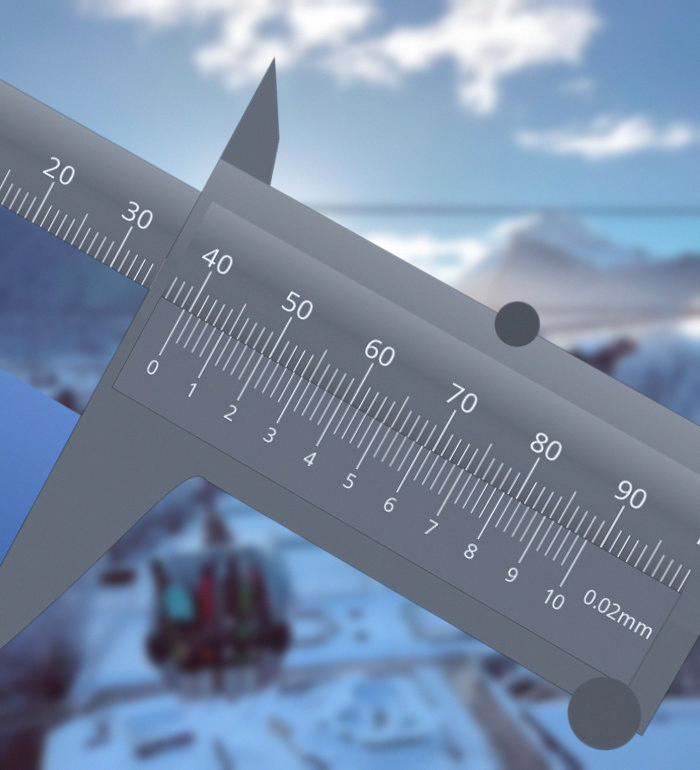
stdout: 39.4mm
